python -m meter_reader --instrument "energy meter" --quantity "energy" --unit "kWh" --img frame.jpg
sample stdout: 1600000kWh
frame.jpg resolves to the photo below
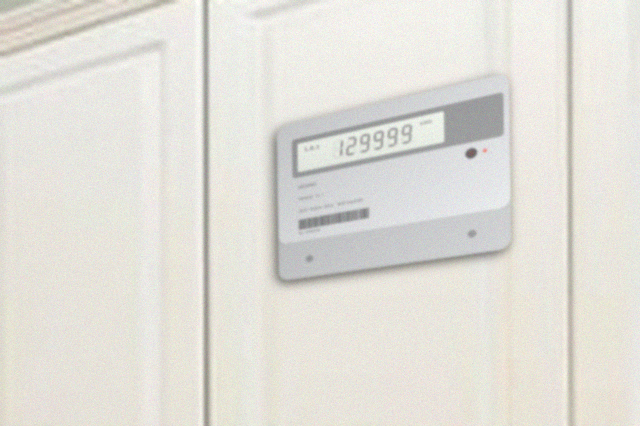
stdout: 129999kWh
